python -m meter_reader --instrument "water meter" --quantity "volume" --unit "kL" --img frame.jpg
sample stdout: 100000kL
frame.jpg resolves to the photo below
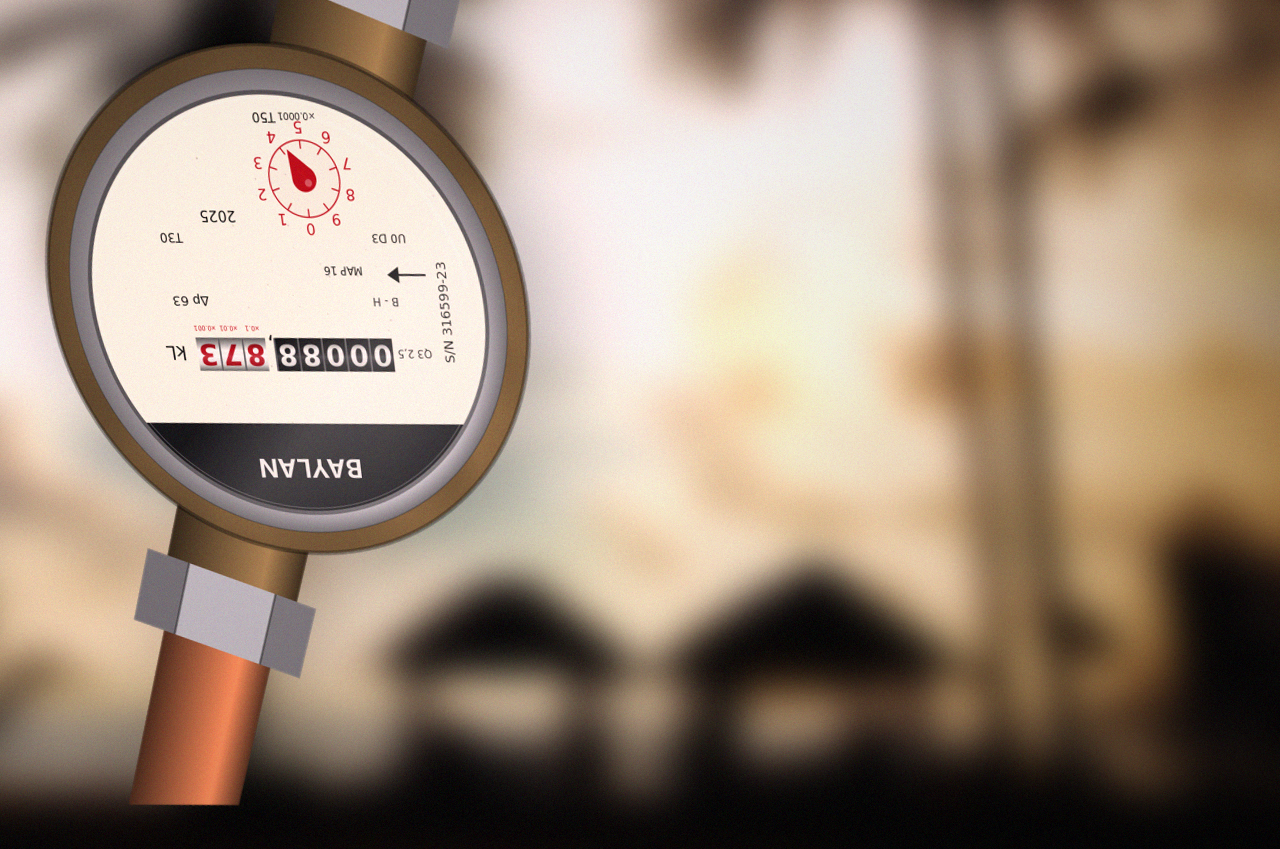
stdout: 88.8734kL
